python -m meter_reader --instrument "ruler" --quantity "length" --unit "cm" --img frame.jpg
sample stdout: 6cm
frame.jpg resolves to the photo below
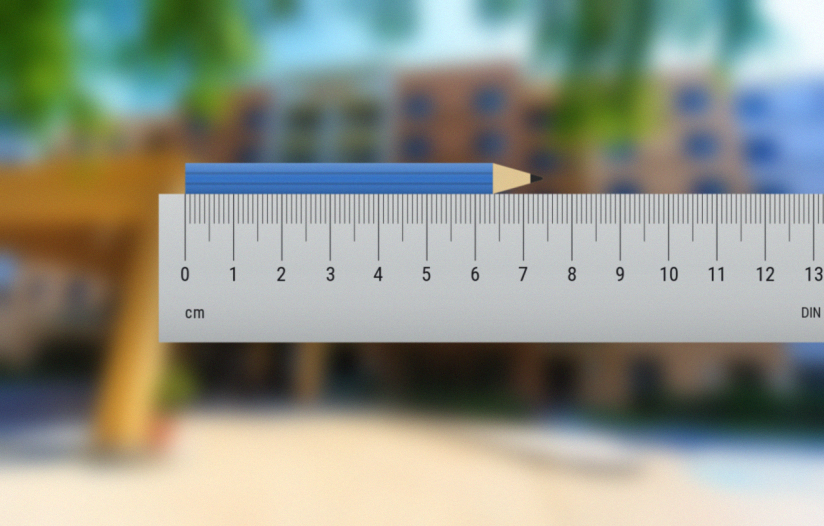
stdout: 7.4cm
